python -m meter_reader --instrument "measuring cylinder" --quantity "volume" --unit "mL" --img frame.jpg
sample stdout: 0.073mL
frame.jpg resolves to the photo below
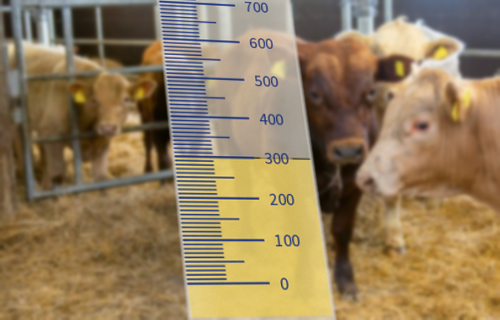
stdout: 300mL
